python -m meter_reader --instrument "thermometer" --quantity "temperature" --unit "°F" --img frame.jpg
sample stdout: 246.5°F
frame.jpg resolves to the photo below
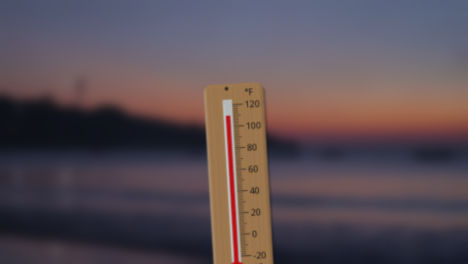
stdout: 110°F
